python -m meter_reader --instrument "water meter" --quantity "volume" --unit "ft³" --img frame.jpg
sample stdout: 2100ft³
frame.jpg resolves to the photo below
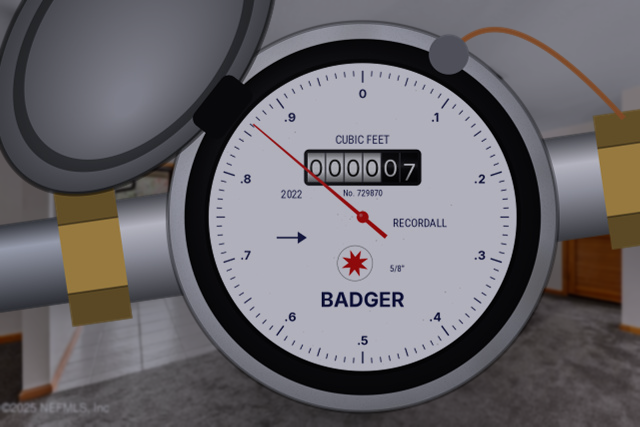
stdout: 6.86ft³
